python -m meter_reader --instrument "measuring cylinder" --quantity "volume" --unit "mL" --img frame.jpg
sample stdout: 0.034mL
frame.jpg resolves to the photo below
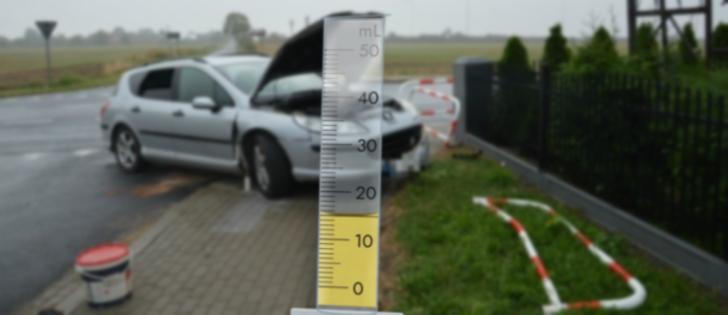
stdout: 15mL
